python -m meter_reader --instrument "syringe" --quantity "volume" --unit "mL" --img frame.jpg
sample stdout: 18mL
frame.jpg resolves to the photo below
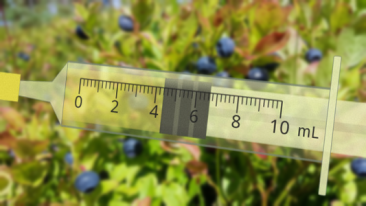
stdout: 4.4mL
